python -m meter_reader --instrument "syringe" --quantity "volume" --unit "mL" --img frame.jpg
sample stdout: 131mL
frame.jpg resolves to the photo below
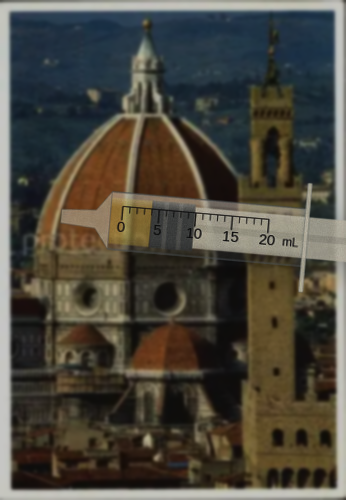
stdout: 4mL
